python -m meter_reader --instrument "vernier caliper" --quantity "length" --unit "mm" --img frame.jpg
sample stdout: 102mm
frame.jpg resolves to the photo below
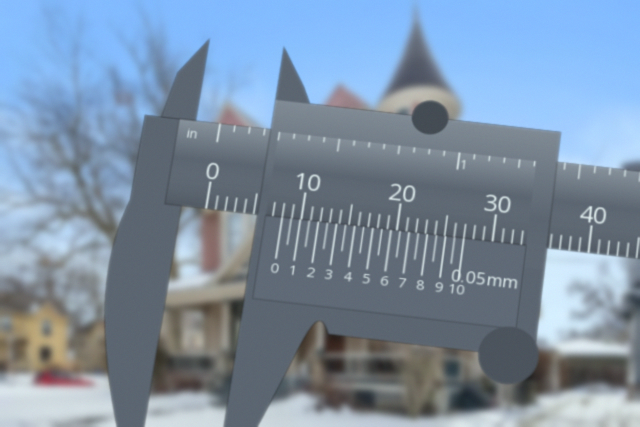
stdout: 8.0mm
